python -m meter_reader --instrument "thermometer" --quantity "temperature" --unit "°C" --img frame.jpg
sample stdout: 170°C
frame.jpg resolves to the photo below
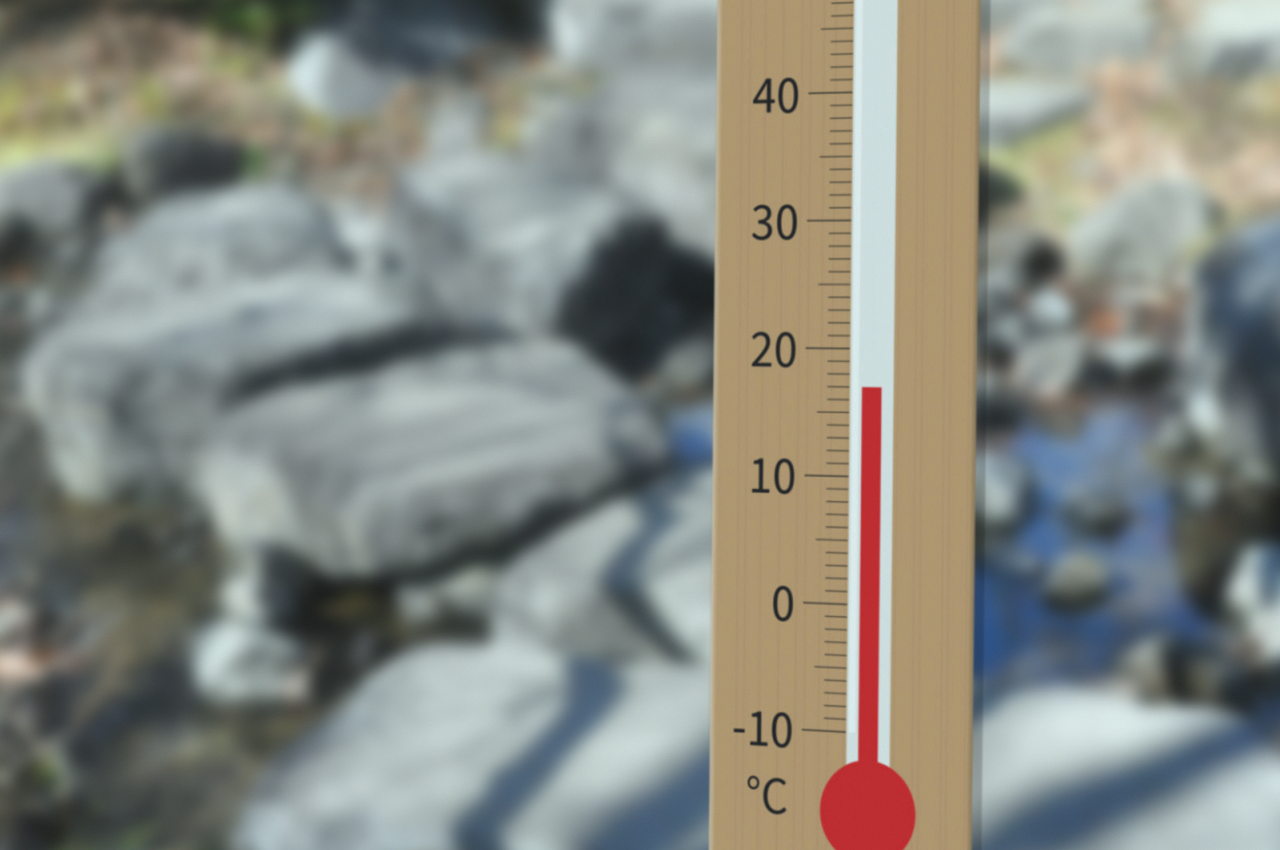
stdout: 17°C
